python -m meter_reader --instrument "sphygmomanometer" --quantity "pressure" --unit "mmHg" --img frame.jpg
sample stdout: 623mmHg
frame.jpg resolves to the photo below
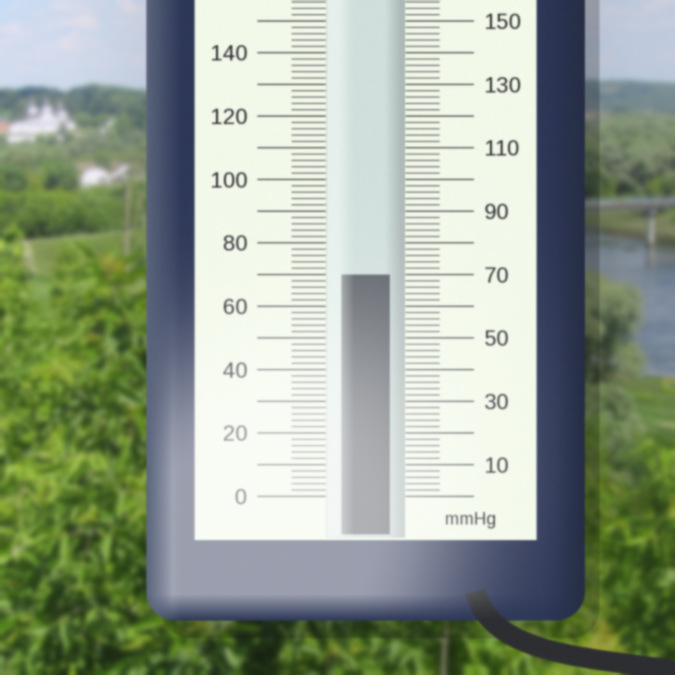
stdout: 70mmHg
